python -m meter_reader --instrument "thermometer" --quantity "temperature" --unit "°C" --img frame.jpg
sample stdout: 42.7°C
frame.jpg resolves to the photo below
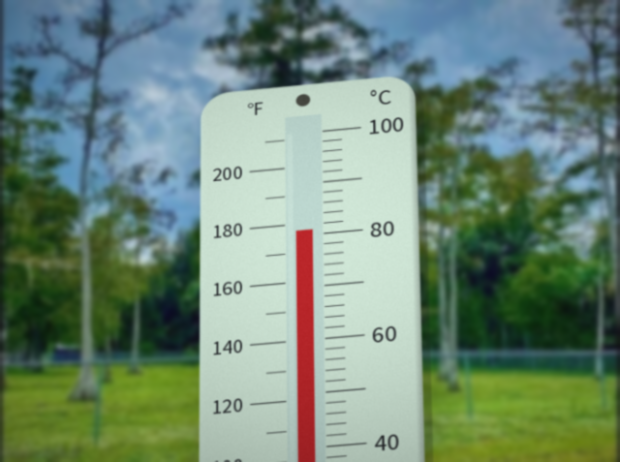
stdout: 81°C
